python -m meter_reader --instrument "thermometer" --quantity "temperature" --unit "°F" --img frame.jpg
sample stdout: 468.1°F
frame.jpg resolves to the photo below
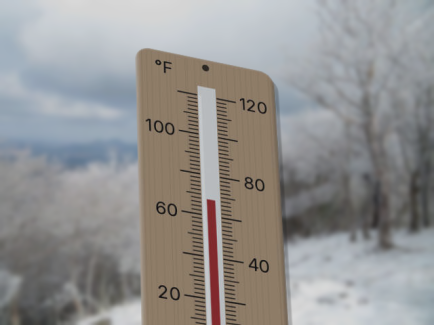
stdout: 68°F
